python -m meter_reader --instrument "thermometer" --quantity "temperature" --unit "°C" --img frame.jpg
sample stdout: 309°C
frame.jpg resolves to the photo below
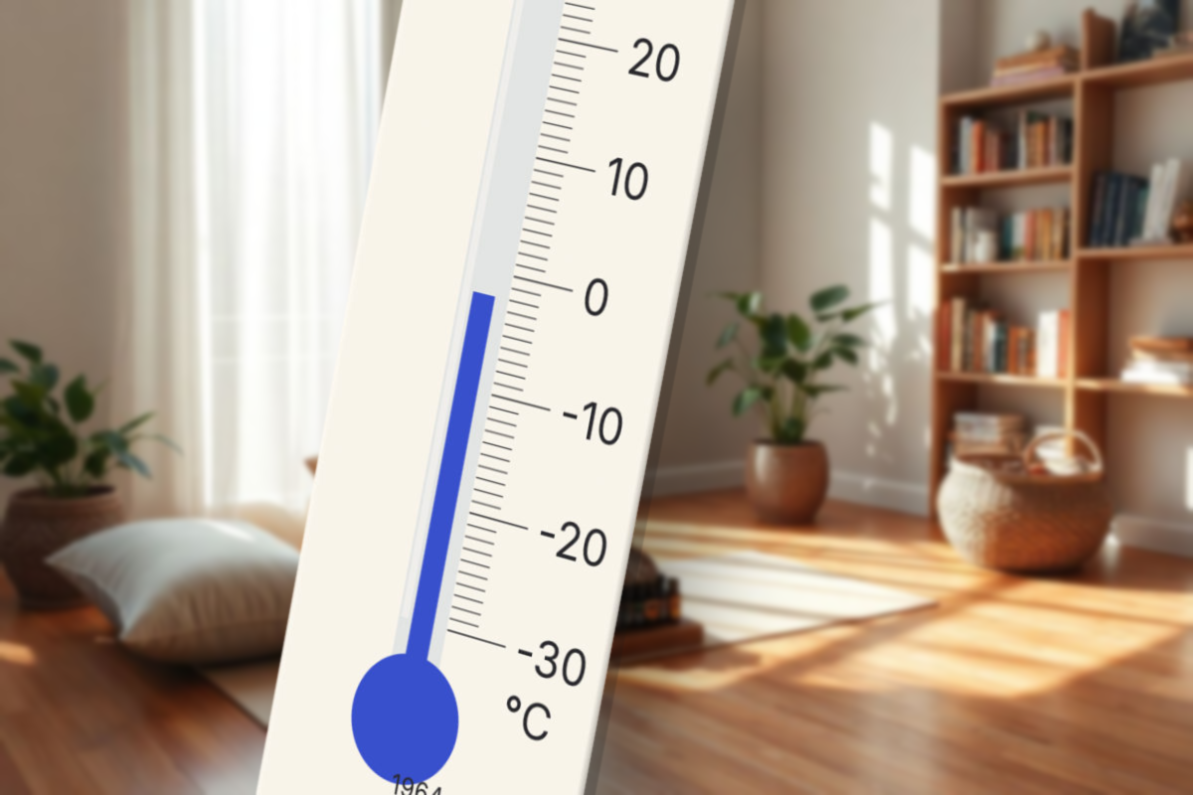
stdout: -2°C
